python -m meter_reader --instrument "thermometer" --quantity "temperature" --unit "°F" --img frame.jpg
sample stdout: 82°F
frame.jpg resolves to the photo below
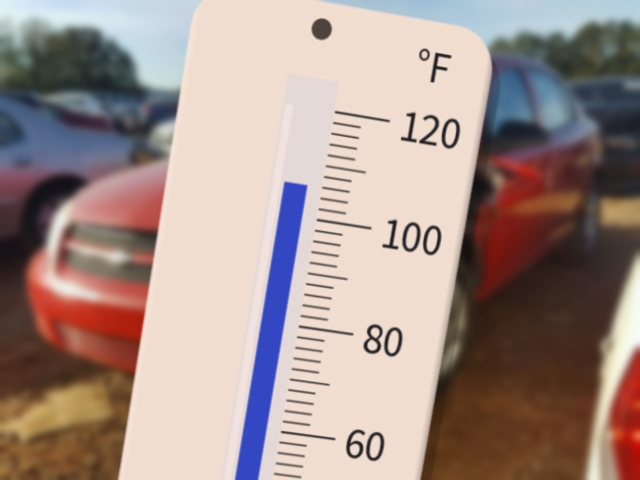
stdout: 106°F
